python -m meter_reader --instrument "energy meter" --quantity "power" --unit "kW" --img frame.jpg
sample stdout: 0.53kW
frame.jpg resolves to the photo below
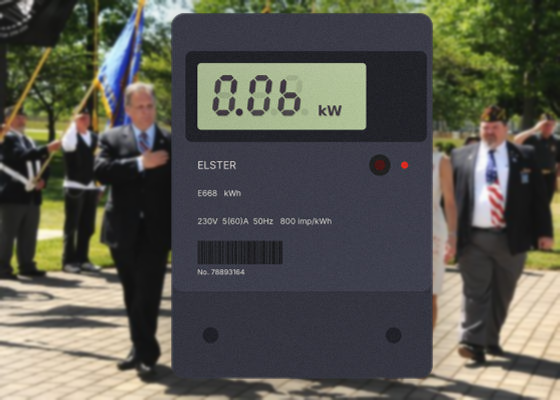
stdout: 0.06kW
